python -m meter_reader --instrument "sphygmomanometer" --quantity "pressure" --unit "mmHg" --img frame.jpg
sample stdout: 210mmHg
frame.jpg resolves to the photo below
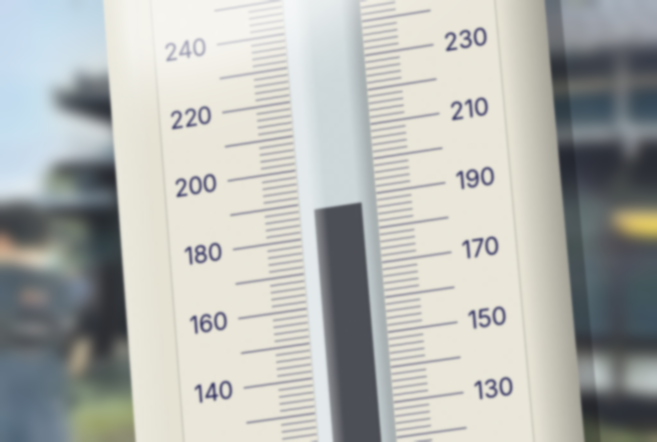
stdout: 188mmHg
